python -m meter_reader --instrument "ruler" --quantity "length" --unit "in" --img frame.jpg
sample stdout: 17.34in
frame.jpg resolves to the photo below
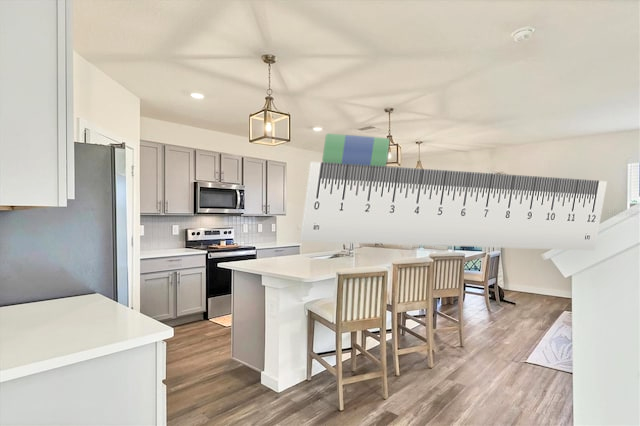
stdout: 2.5in
